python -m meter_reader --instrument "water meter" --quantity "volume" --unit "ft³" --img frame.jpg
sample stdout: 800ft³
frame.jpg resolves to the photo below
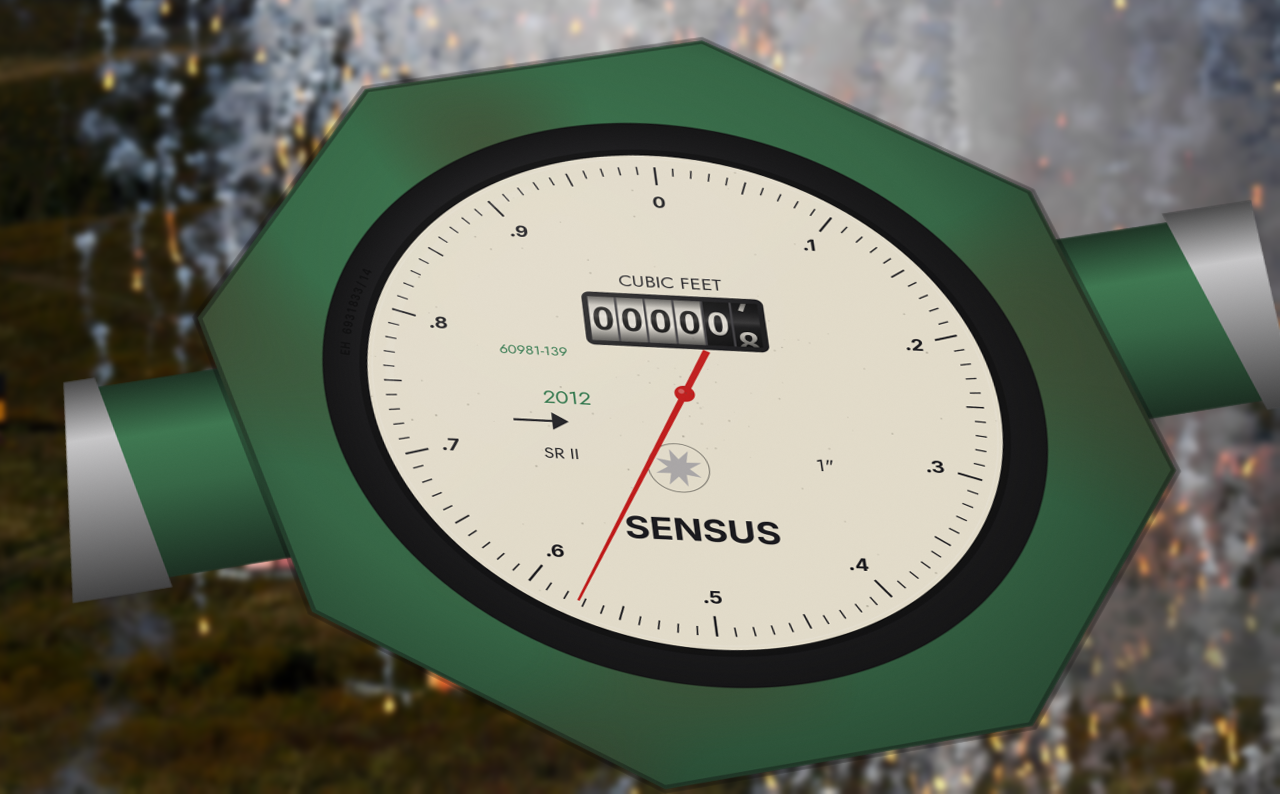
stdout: 7.57ft³
